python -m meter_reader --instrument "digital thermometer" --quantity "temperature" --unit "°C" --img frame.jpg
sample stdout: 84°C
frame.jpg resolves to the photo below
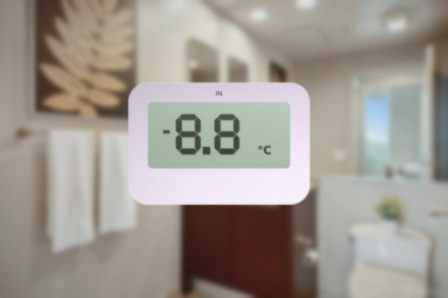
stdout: -8.8°C
